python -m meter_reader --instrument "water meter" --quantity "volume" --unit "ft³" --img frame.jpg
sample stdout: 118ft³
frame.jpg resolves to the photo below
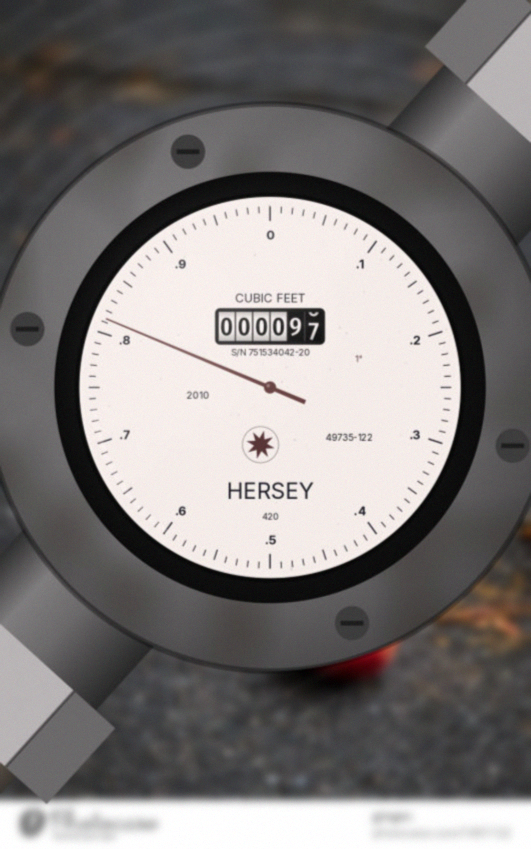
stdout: 96.81ft³
